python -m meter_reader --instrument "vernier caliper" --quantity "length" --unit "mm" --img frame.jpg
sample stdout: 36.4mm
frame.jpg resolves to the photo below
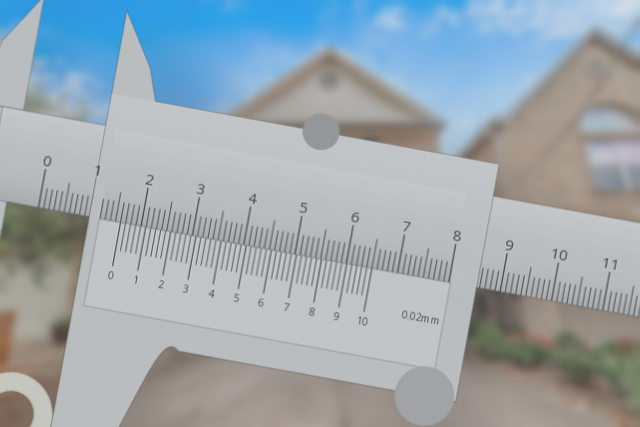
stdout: 16.0mm
